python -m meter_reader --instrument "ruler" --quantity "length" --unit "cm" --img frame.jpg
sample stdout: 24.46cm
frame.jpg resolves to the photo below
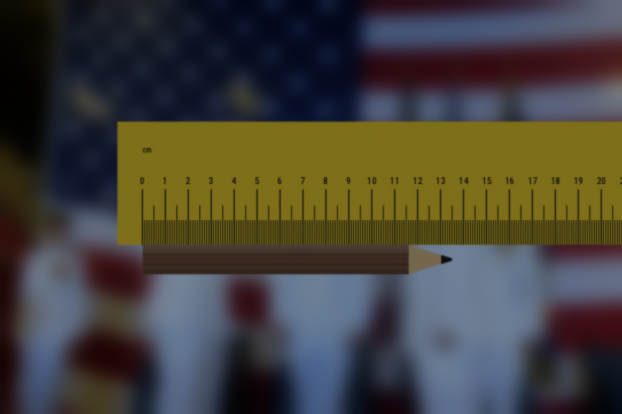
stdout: 13.5cm
